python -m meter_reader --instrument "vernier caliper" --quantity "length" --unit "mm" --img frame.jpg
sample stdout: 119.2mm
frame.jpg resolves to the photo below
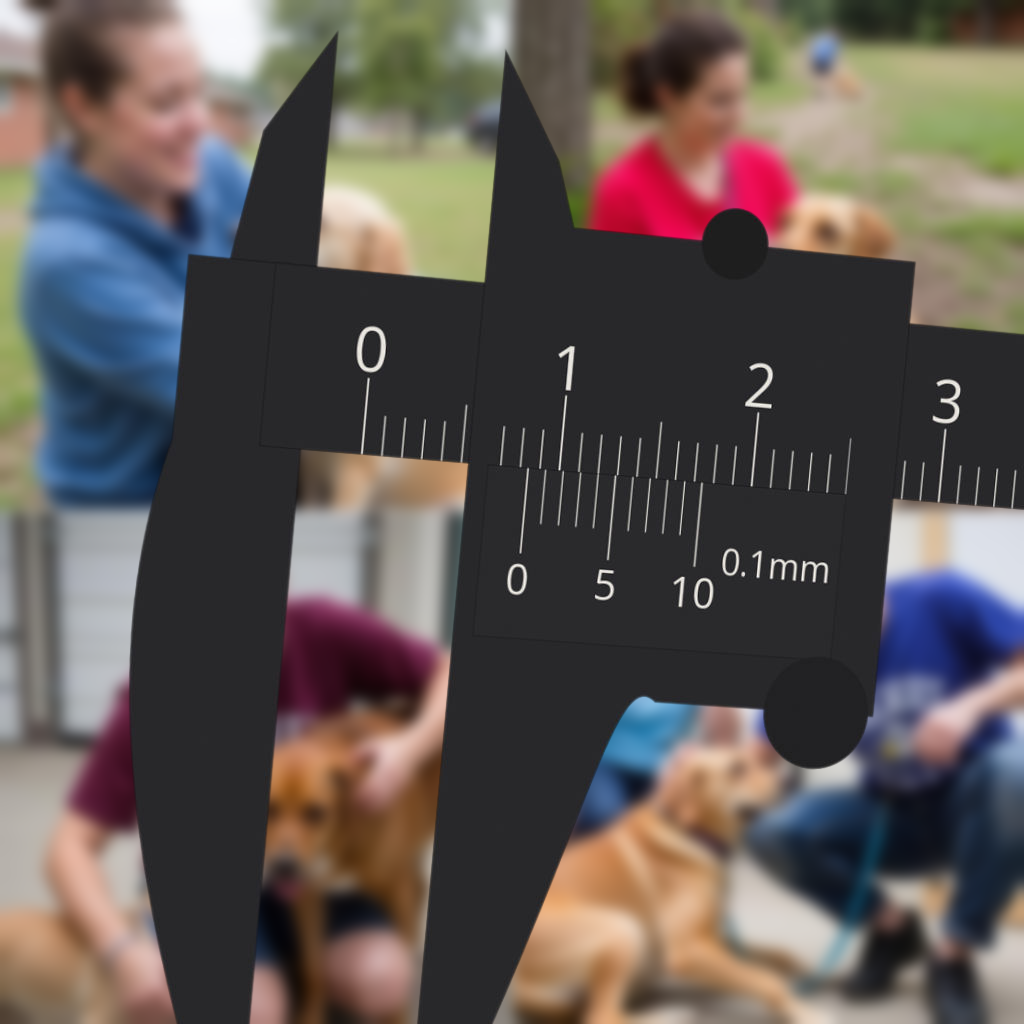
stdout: 8.4mm
